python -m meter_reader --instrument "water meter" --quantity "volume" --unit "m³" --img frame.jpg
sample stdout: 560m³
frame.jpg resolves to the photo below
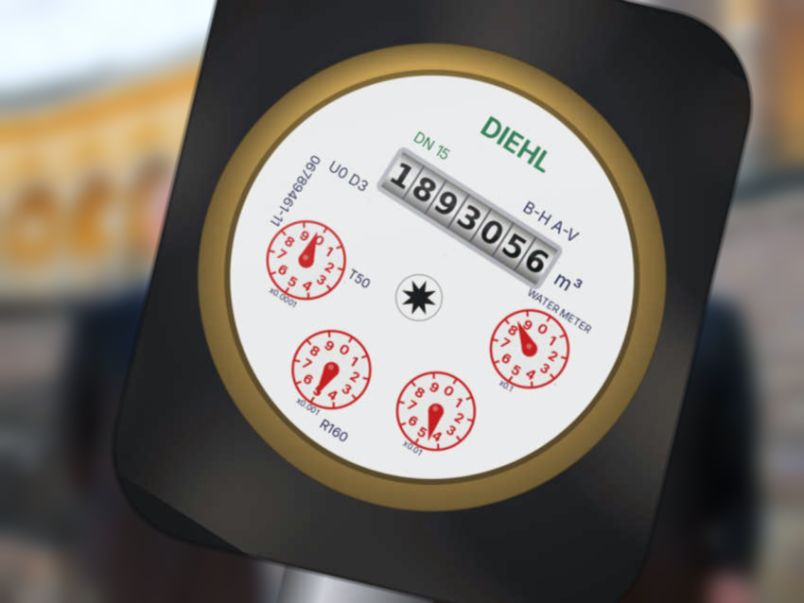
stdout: 1893056.8449m³
